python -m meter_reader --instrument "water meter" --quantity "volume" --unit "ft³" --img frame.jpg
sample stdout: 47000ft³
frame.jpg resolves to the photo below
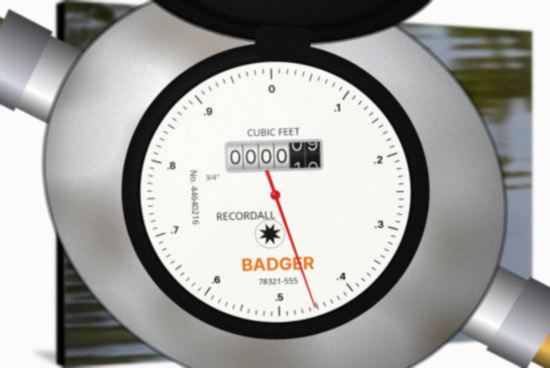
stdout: 9.45ft³
